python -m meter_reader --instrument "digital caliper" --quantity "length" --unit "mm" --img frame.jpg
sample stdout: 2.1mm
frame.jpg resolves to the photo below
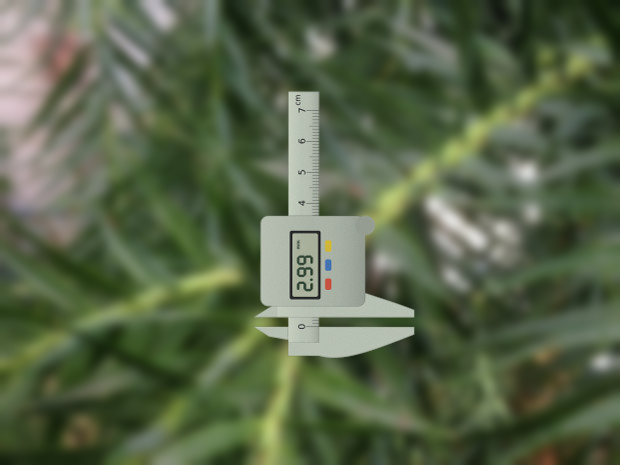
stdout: 2.99mm
